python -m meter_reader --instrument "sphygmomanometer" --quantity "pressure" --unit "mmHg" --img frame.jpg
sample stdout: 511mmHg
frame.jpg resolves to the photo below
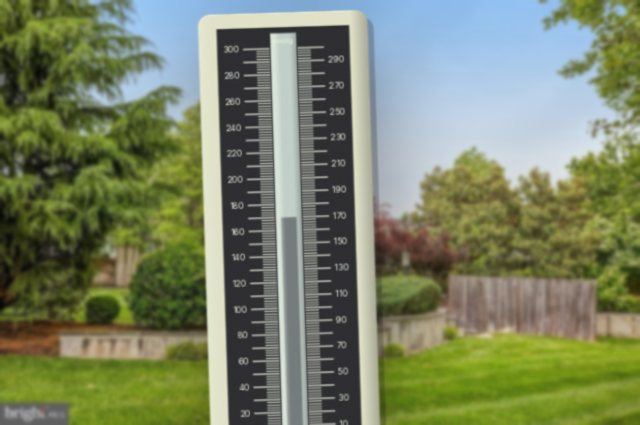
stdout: 170mmHg
